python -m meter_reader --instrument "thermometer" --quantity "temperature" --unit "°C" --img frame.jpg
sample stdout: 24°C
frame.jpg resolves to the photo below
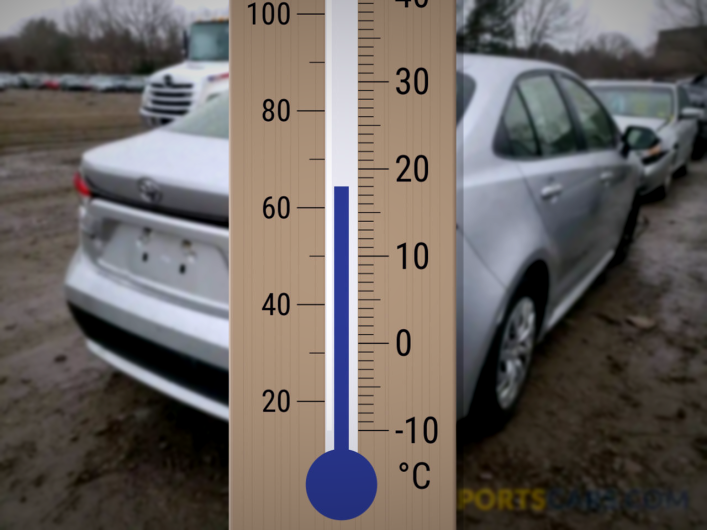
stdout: 18°C
